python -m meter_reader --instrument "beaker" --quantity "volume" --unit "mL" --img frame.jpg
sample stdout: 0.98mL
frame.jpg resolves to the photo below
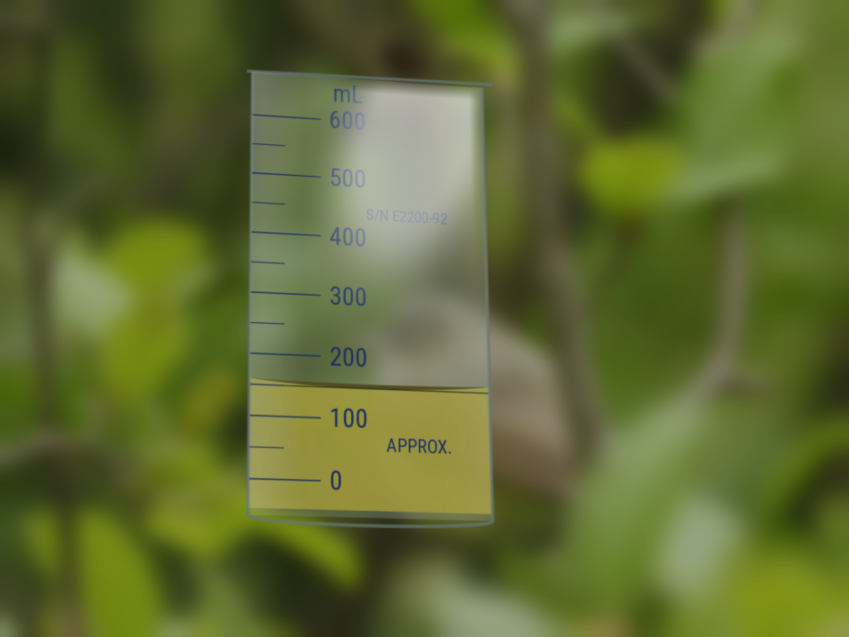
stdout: 150mL
